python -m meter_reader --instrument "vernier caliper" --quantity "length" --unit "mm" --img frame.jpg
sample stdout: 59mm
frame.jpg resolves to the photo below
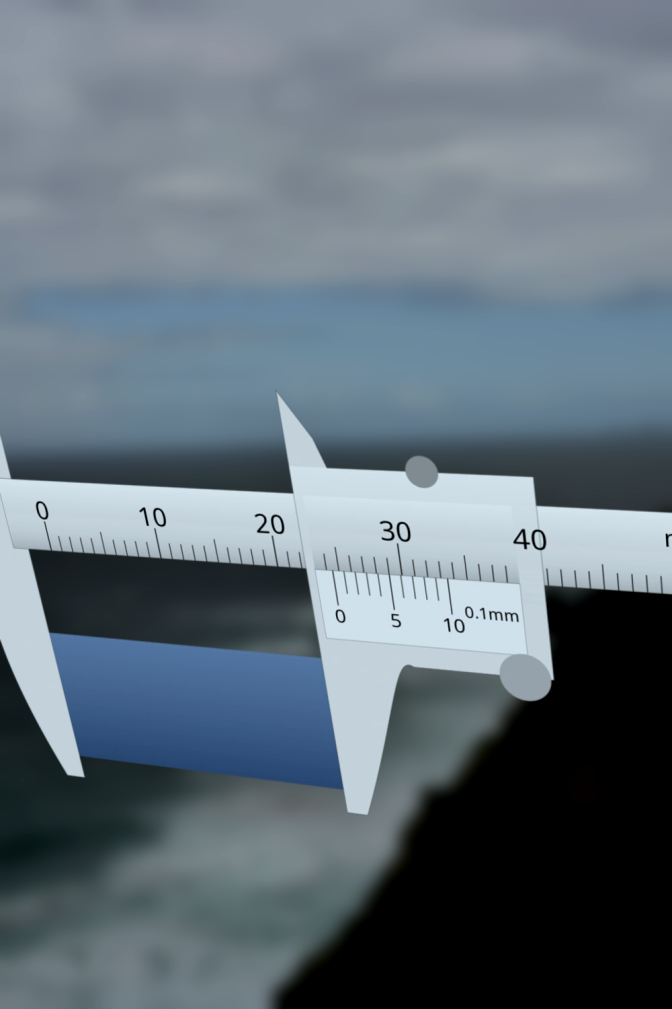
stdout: 24.5mm
